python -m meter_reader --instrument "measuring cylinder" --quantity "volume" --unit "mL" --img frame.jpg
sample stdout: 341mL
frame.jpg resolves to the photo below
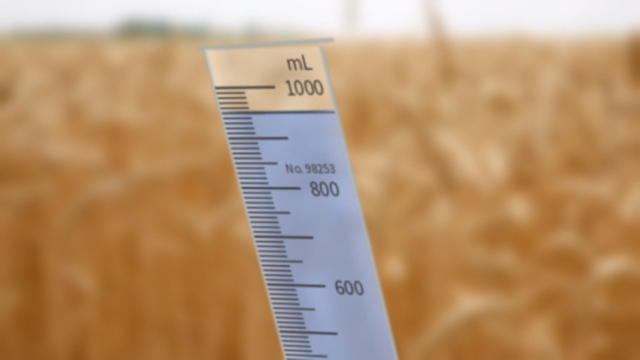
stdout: 950mL
